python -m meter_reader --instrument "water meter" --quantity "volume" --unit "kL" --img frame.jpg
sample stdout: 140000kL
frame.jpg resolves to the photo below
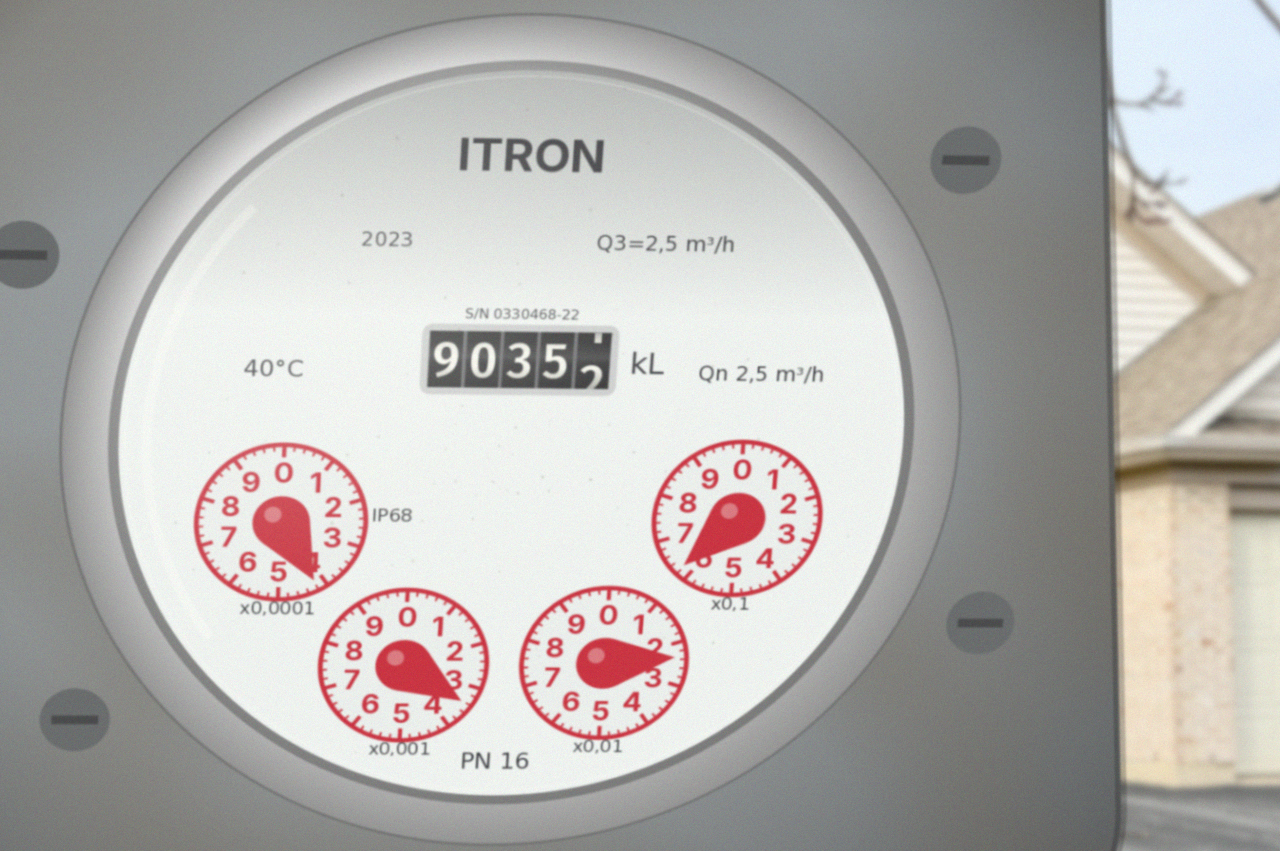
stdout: 90351.6234kL
